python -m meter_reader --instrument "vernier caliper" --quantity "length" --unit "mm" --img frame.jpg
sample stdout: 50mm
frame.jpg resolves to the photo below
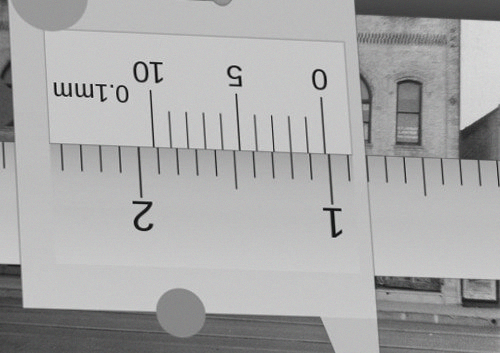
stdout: 10.2mm
